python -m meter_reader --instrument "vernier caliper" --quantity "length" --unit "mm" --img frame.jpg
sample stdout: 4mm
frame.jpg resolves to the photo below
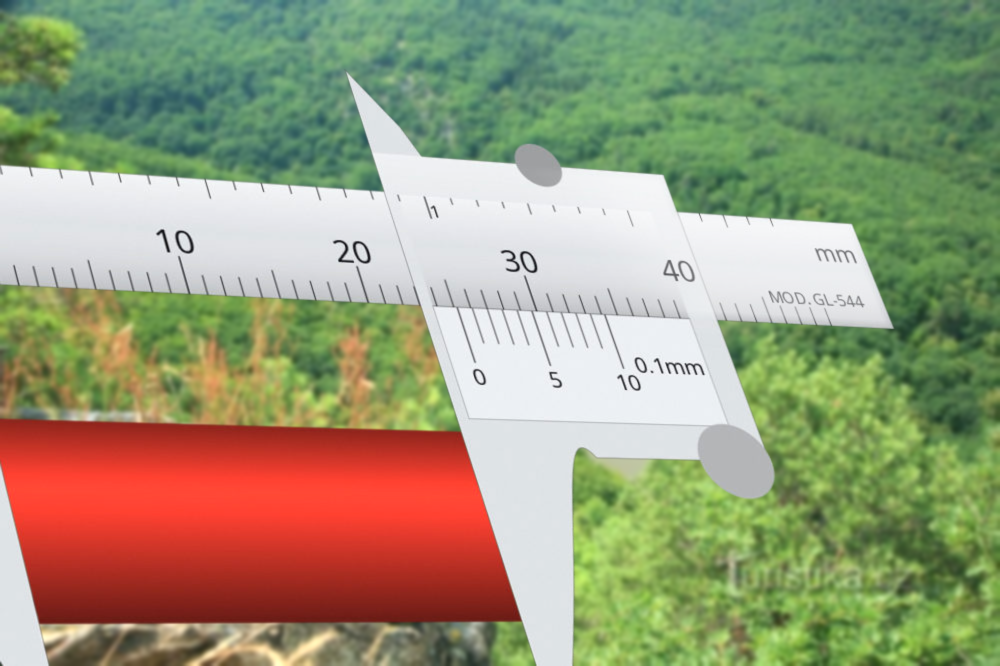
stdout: 25.2mm
